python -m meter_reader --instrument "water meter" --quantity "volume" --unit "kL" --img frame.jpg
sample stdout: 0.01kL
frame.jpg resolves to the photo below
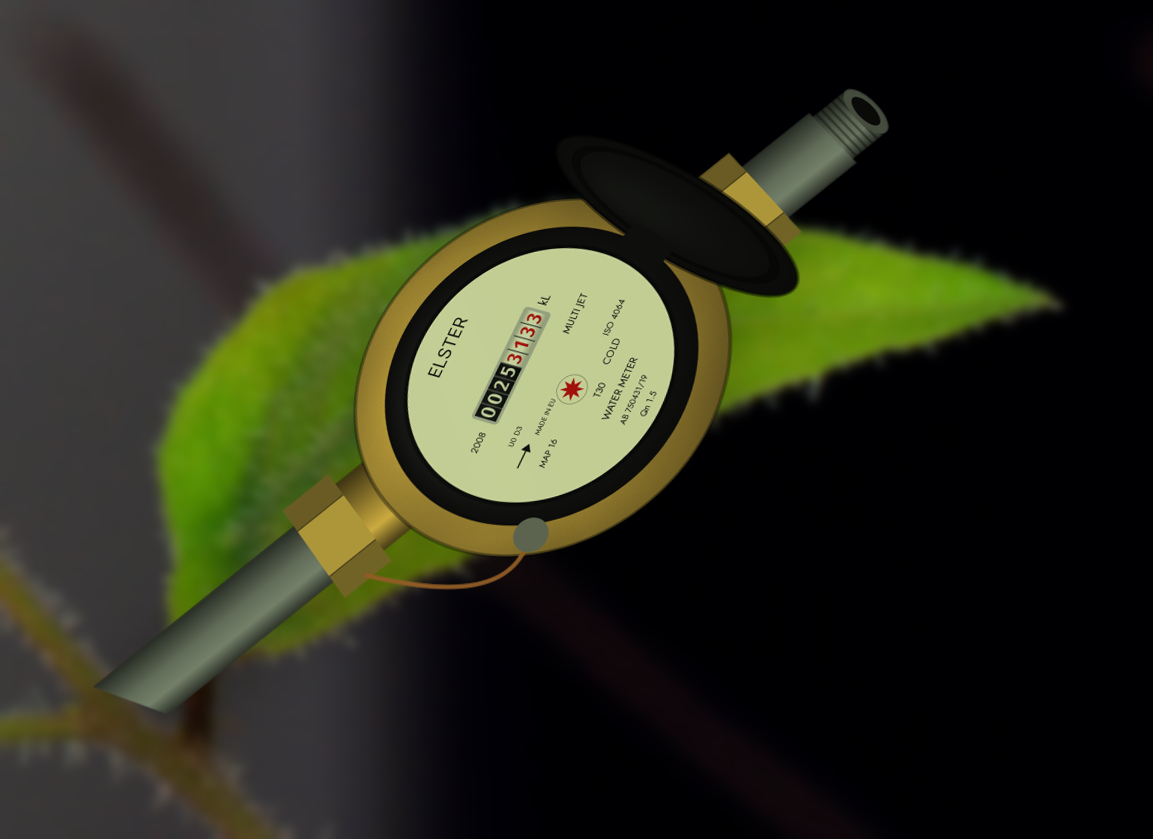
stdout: 25.3133kL
